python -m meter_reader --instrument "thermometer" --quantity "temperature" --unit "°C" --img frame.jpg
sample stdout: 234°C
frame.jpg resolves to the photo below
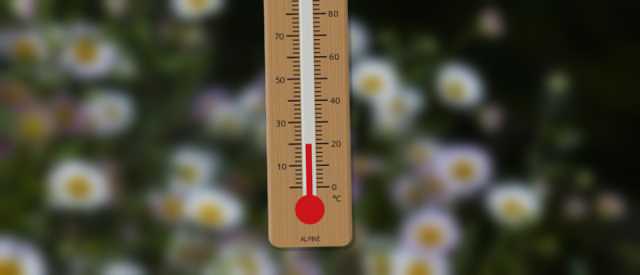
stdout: 20°C
